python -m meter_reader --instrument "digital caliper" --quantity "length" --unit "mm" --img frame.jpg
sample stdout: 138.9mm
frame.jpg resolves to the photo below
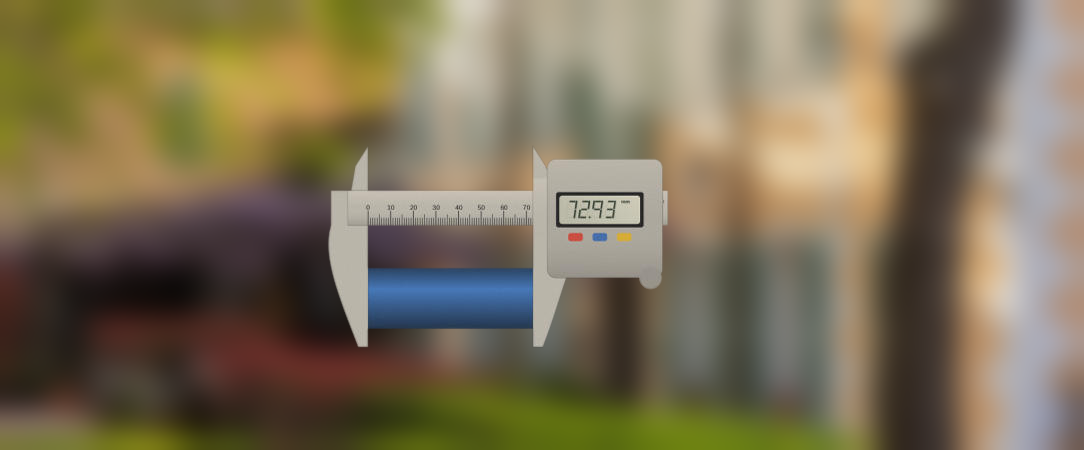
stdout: 72.93mm
